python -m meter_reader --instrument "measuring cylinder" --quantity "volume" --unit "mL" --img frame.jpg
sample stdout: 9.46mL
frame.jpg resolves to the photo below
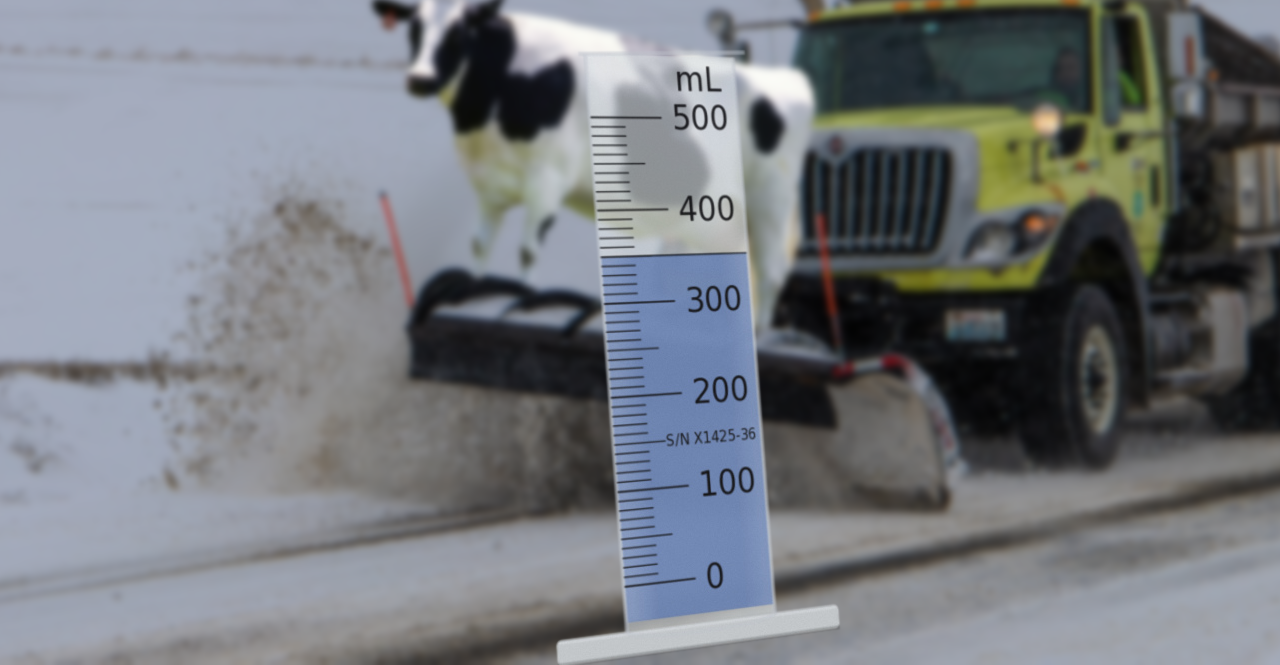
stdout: 350mL
